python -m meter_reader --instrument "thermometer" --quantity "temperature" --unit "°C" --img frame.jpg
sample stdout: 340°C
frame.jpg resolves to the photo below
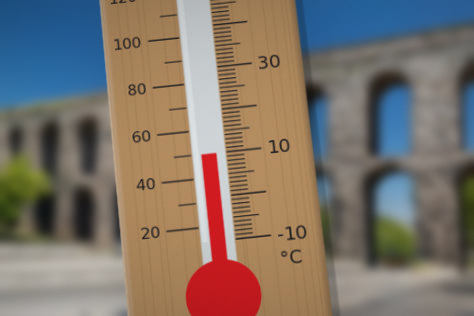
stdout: 10°C
